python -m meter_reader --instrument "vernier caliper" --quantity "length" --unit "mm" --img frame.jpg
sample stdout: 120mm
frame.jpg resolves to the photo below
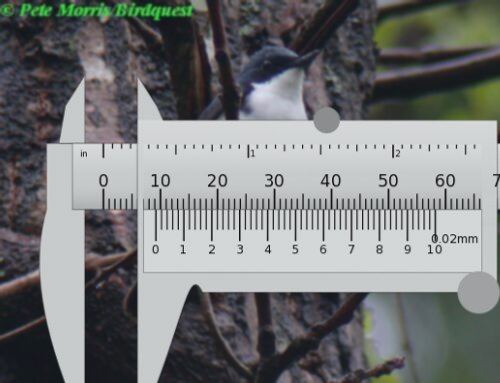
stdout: 9.2mm
